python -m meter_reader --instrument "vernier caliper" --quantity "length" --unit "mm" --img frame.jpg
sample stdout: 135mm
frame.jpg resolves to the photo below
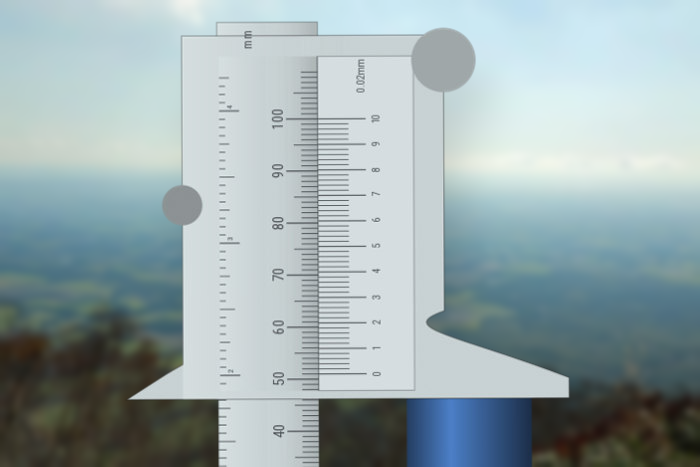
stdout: 51.0mm
